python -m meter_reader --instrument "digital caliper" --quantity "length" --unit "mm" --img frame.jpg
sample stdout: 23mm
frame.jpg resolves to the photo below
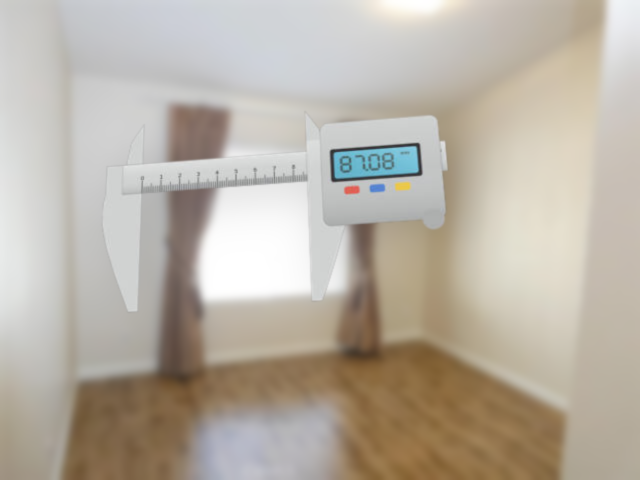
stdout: 87.08mm
